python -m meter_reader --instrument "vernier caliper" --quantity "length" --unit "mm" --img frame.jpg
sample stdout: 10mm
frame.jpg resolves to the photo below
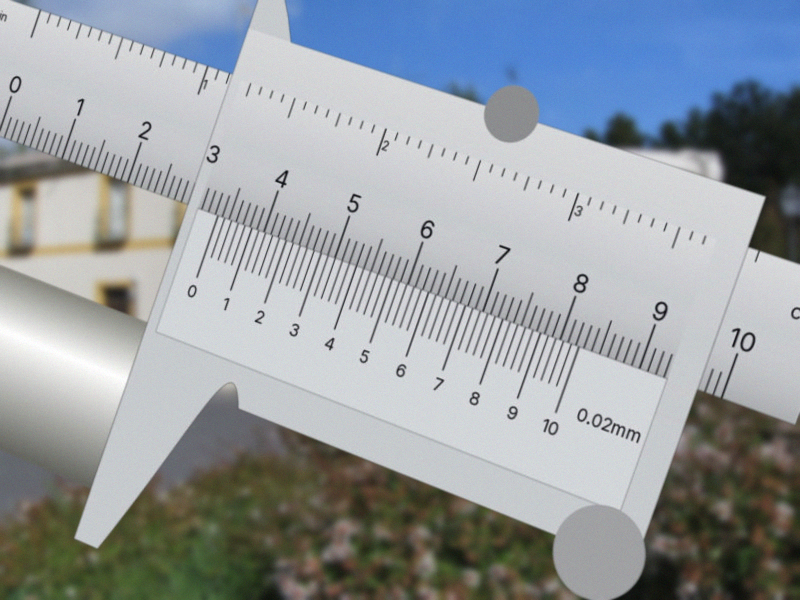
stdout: 33.4mm
